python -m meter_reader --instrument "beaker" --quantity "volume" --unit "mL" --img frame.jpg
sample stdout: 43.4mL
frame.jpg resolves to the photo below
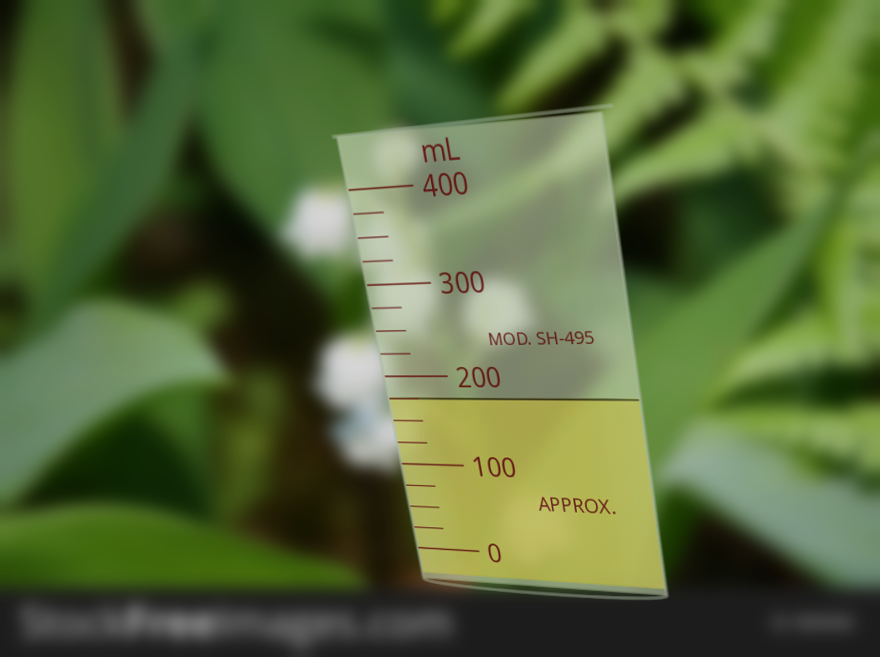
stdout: 175mL
